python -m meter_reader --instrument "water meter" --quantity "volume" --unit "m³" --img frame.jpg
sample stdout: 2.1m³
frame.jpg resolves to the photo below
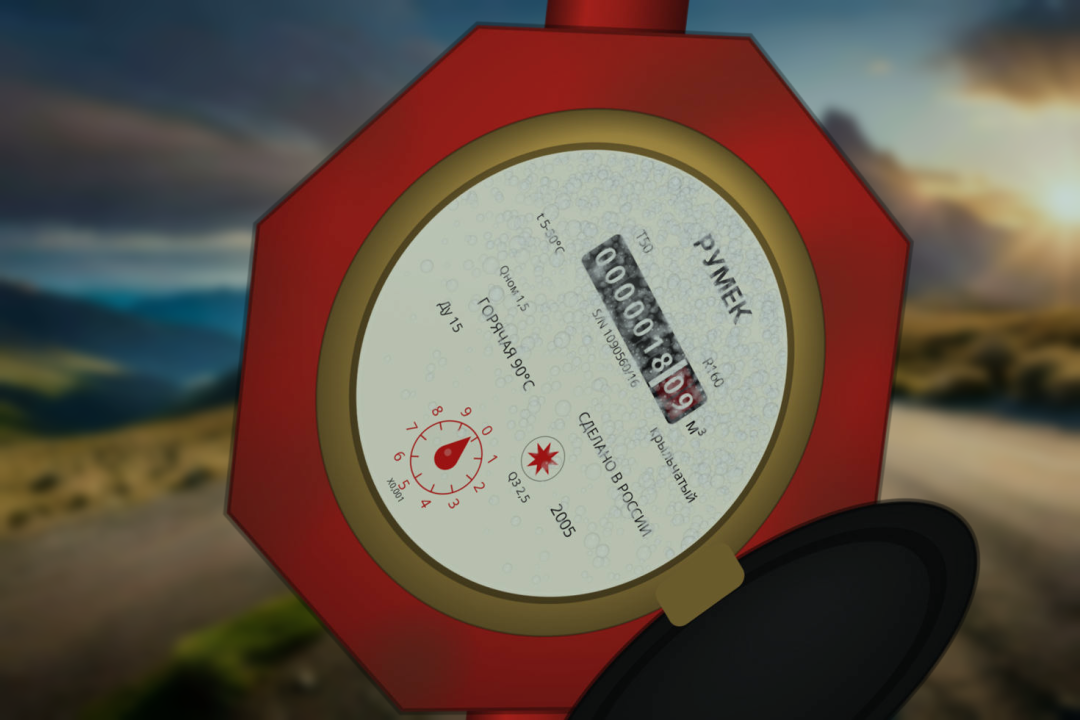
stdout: 18.089m³
